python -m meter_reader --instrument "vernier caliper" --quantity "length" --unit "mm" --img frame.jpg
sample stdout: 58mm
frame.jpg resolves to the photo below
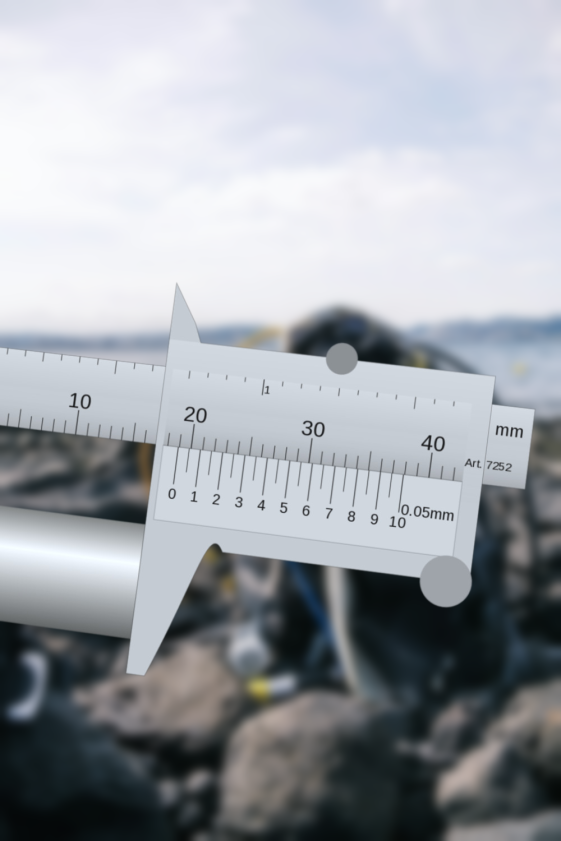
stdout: 18.9mm
